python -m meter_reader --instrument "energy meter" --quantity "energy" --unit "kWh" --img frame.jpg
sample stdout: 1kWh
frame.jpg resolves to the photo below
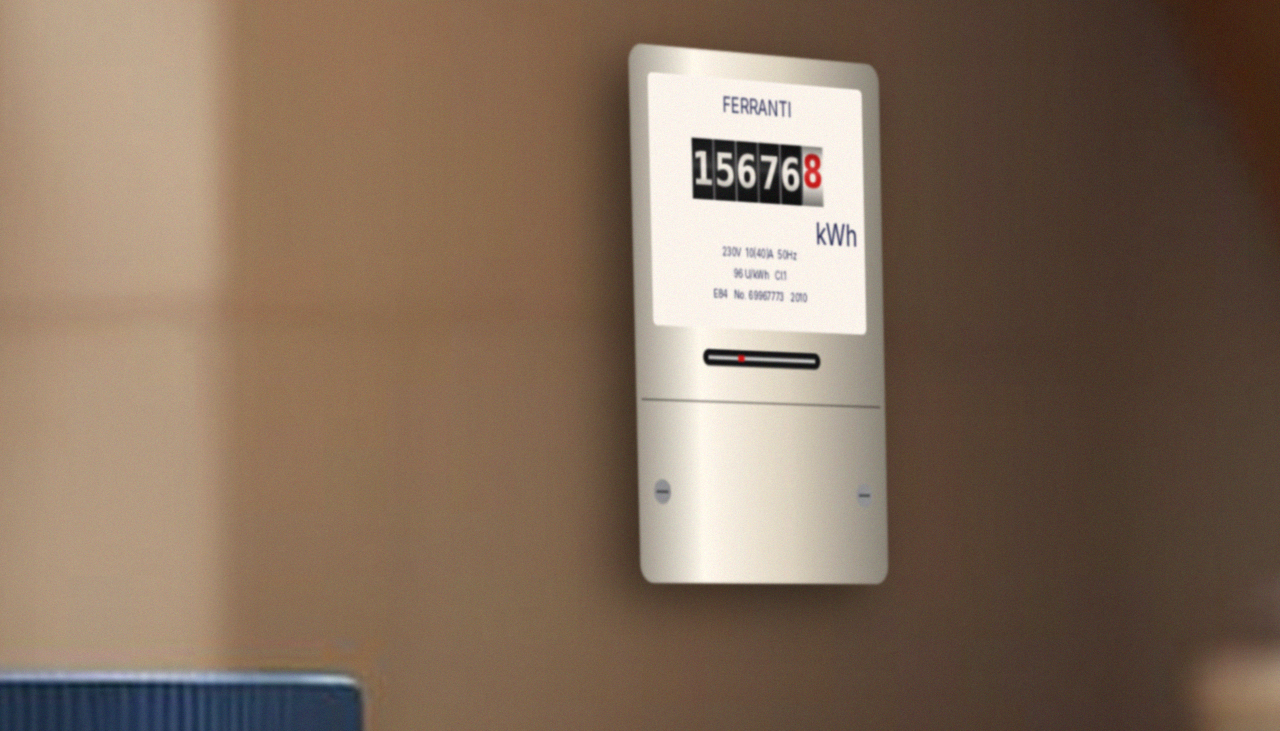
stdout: 15676.8kWh
